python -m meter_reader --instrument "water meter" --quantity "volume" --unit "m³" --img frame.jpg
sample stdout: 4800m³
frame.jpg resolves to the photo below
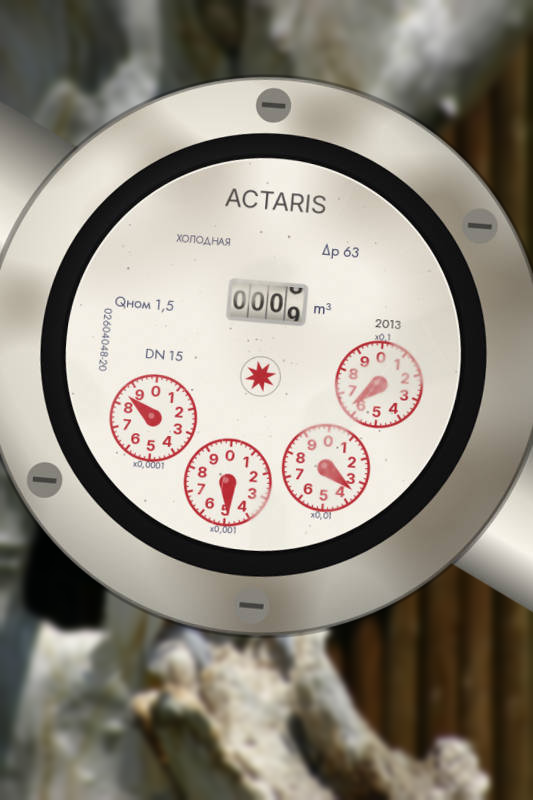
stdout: 8.6348m³
